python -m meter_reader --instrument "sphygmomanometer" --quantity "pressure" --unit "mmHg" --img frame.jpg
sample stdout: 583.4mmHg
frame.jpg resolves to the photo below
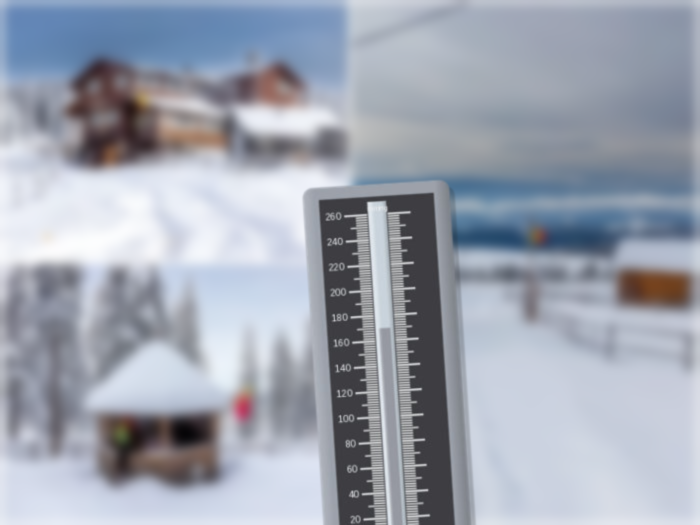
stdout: 170mmHg
